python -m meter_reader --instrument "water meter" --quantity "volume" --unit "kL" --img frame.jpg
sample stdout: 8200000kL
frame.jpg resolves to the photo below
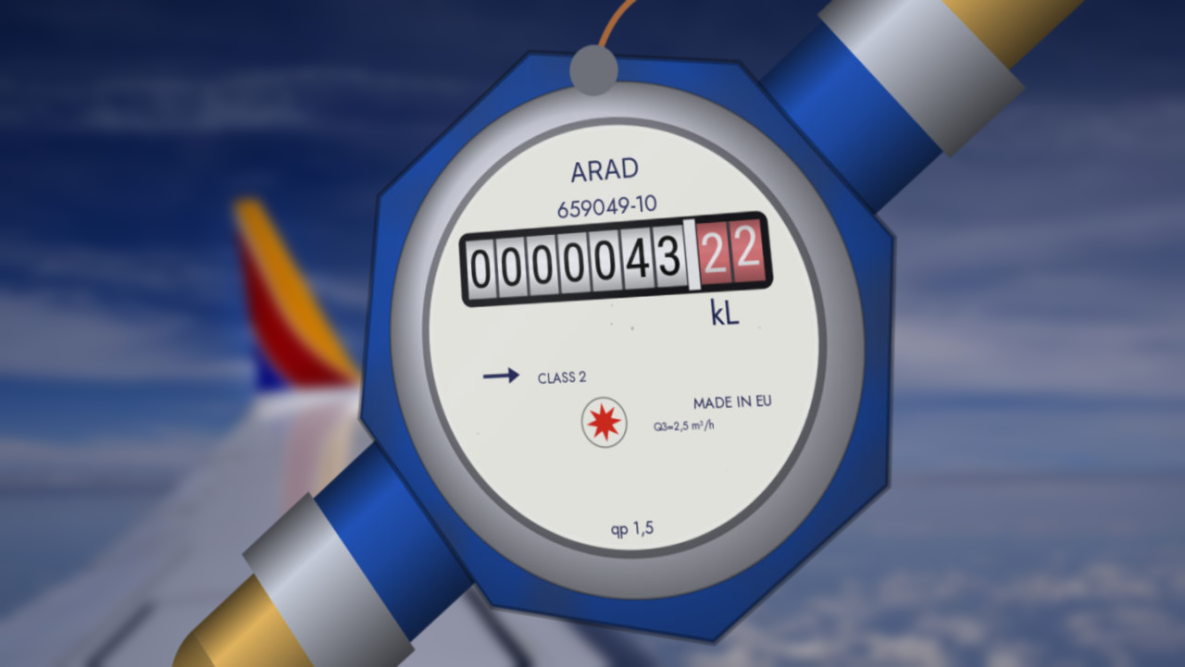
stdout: 43.22kL
